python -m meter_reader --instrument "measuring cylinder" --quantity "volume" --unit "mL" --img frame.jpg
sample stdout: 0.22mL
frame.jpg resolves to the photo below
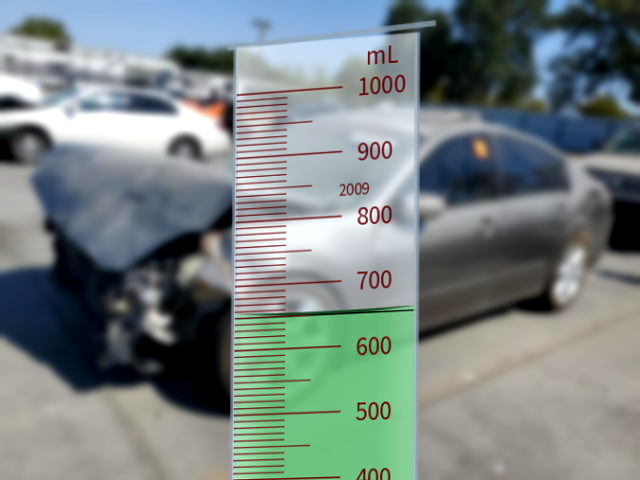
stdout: 650mL
